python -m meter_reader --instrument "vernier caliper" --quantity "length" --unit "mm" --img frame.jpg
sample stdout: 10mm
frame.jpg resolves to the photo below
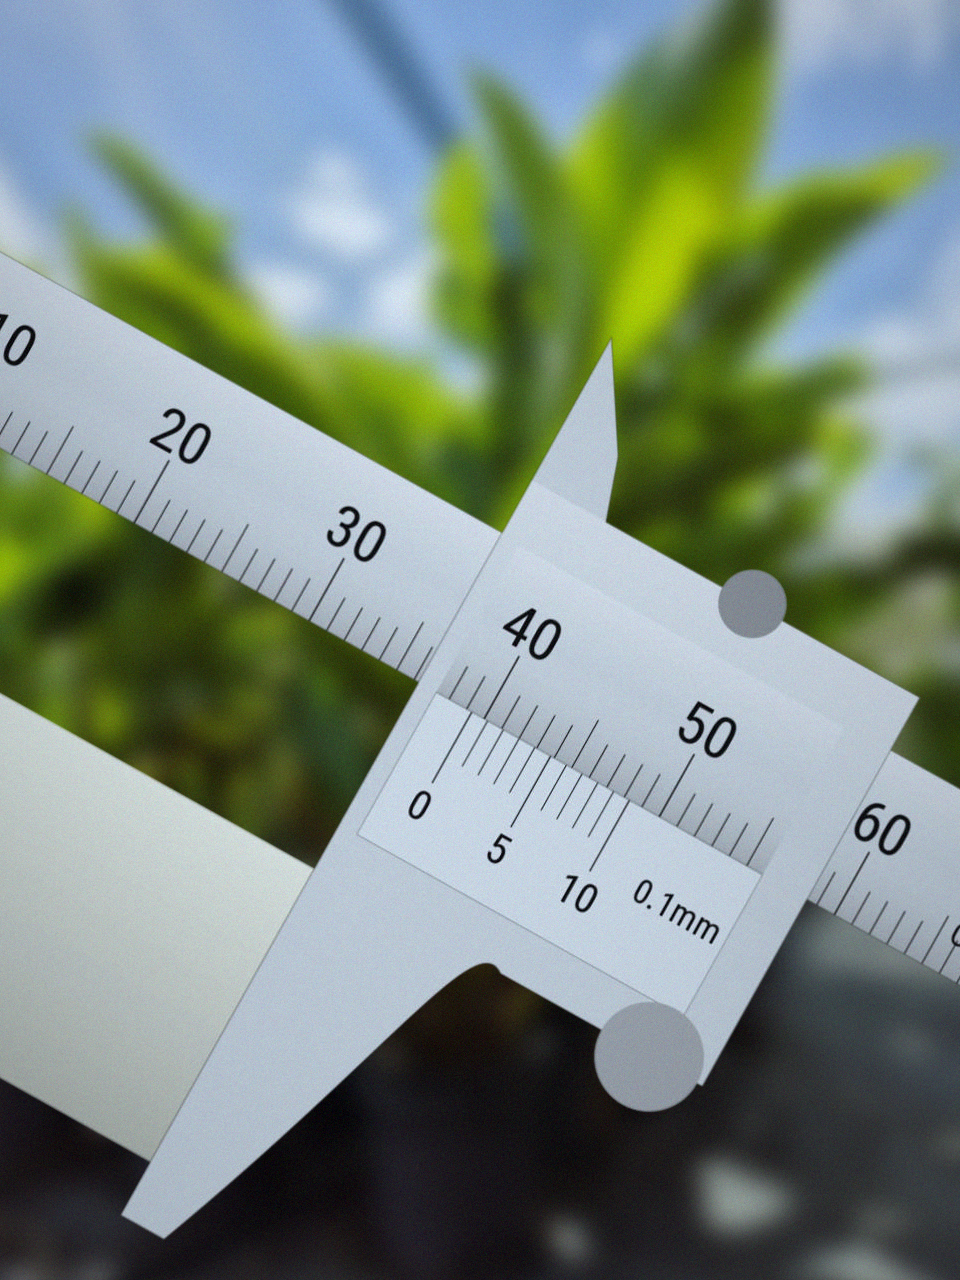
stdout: 39.3mm
